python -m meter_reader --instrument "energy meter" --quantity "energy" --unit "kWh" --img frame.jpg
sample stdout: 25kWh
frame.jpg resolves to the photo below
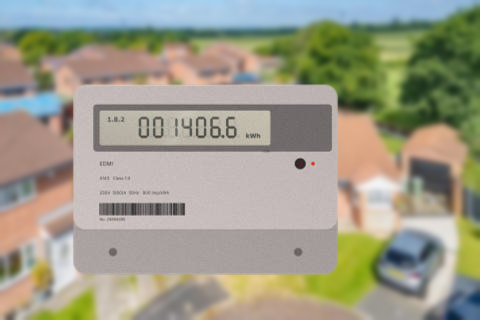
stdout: 1406.6kWh
